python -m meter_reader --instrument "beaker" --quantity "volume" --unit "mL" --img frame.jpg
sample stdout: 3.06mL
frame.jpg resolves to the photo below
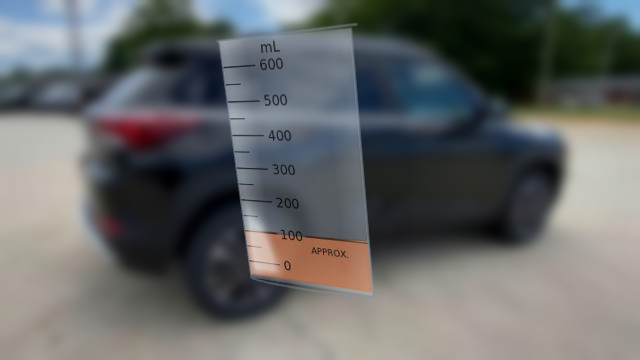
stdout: 100mL
